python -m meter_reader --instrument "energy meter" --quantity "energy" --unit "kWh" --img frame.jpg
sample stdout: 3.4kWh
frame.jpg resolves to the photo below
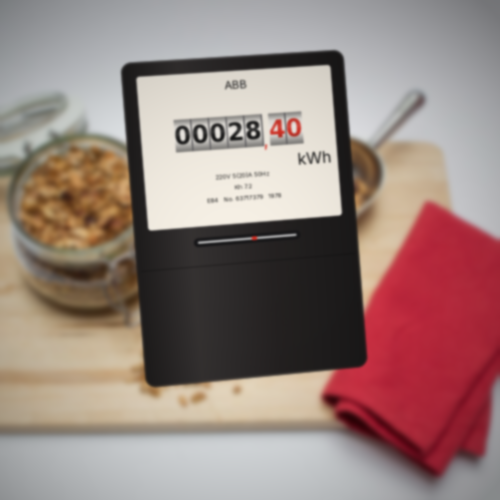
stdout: 28.40kWh
